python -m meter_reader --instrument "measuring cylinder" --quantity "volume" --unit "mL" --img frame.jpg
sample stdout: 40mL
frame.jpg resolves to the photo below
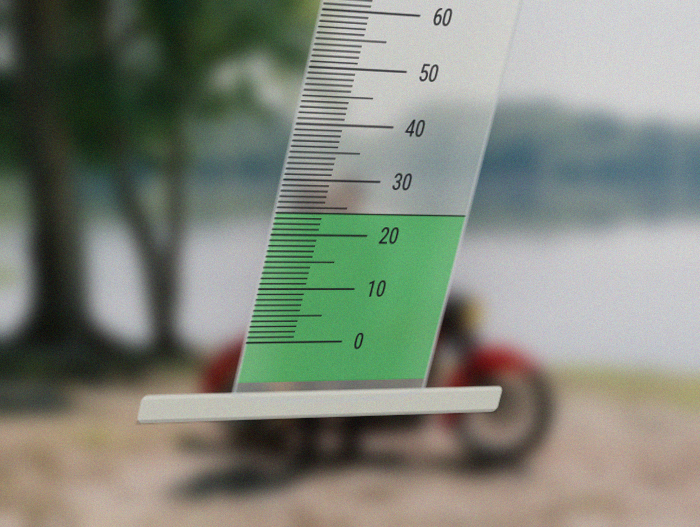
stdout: 24mL
